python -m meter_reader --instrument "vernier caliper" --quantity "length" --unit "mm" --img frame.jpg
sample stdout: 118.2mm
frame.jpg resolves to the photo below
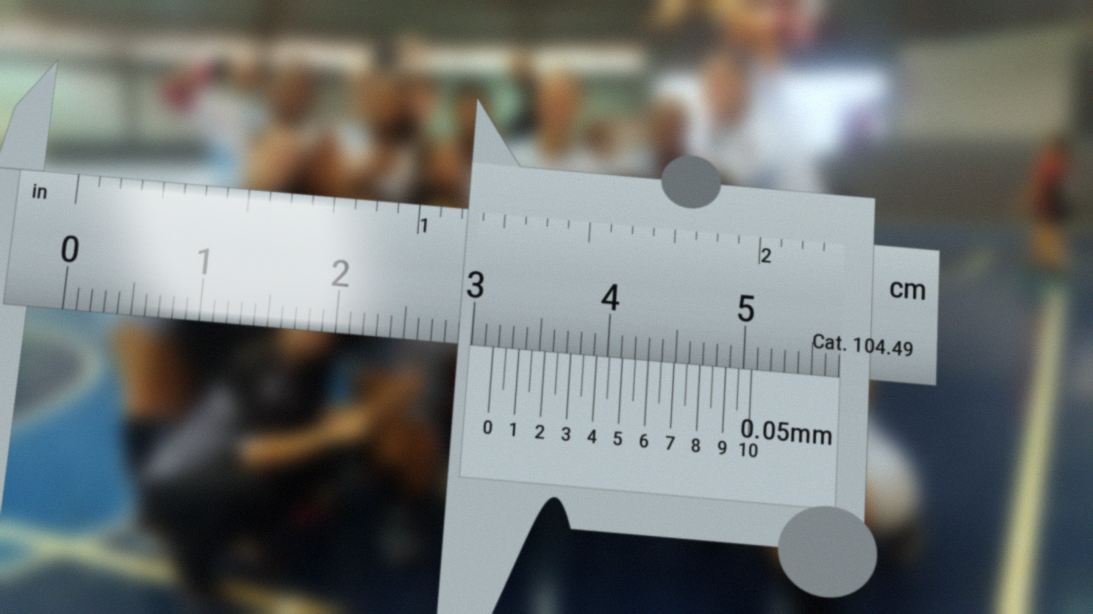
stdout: 31.6mm
